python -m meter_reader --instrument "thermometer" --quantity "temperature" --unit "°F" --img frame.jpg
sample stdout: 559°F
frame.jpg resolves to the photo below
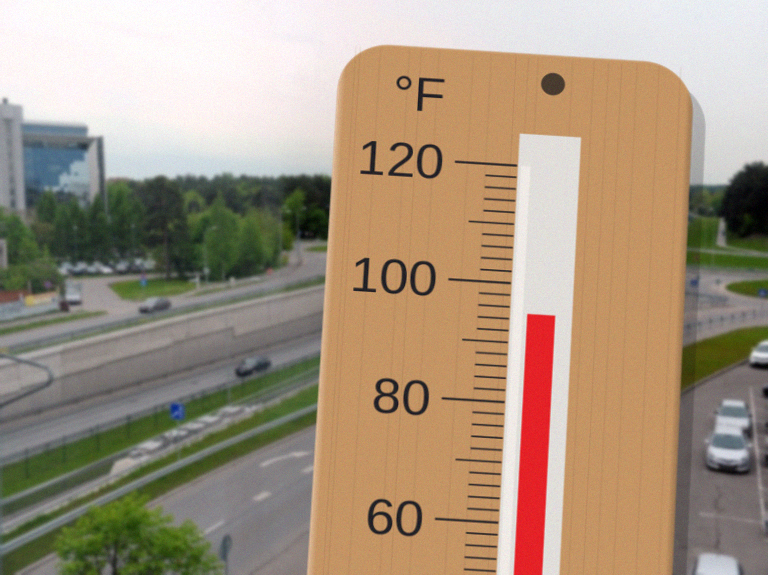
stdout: 95°F
